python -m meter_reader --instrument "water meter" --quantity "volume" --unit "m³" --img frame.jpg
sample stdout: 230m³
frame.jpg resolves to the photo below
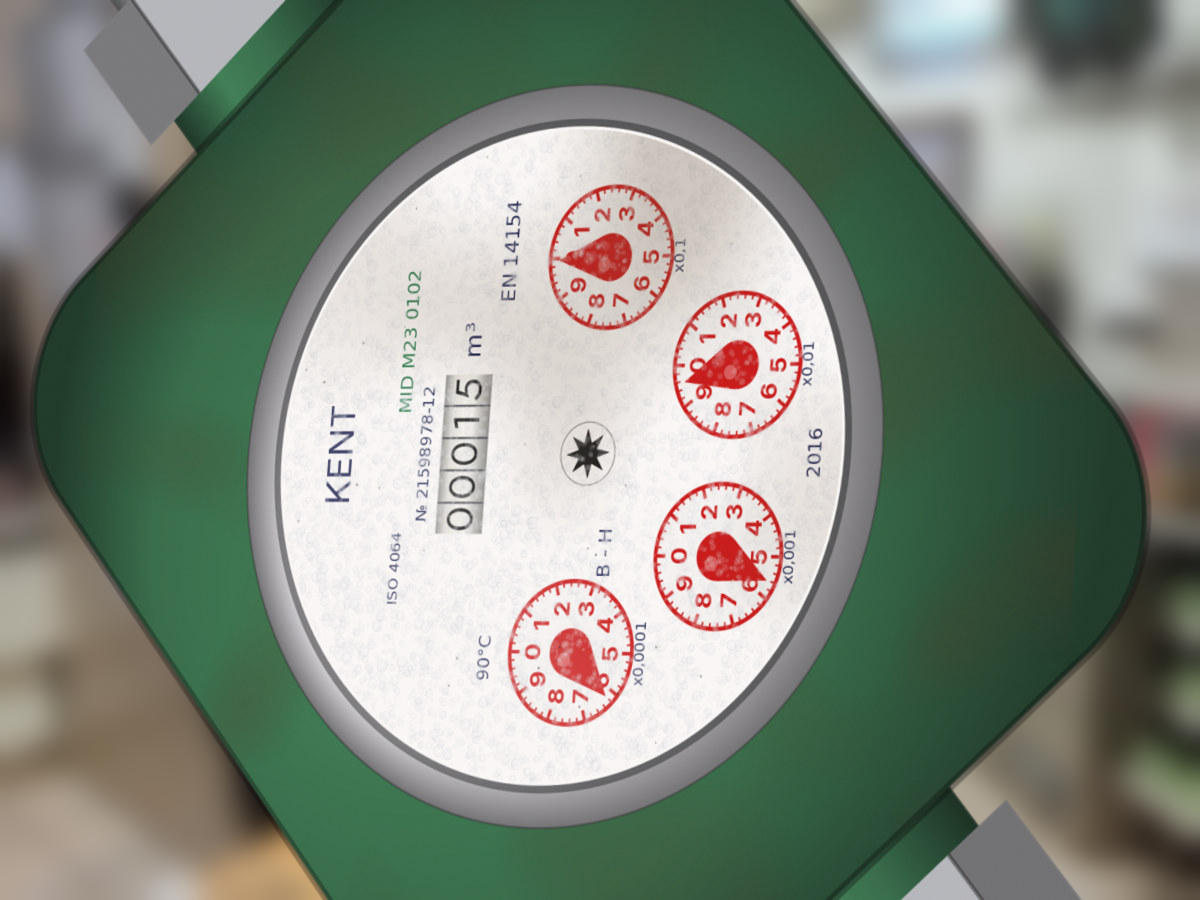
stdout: 14.9956m³
